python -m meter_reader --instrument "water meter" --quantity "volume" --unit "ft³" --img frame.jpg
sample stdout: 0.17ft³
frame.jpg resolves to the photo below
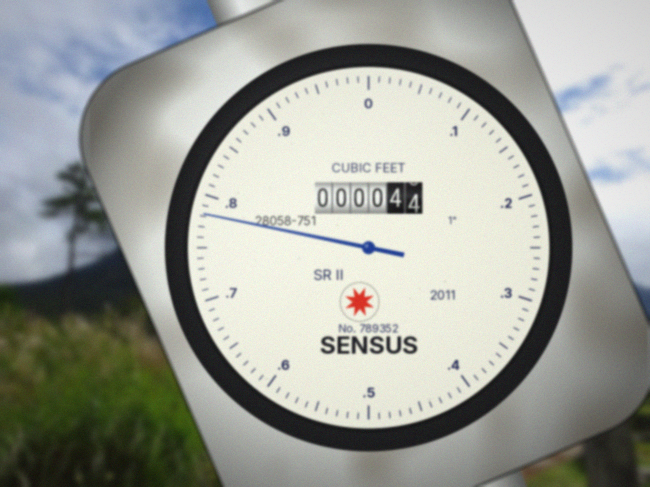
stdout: 43.78ft³
